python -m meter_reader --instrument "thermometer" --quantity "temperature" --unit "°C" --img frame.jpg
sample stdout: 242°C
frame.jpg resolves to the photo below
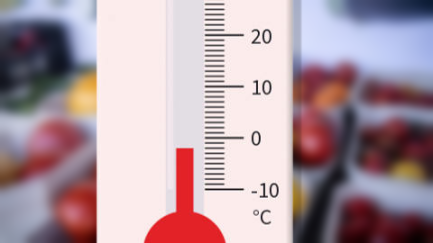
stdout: -2°C
